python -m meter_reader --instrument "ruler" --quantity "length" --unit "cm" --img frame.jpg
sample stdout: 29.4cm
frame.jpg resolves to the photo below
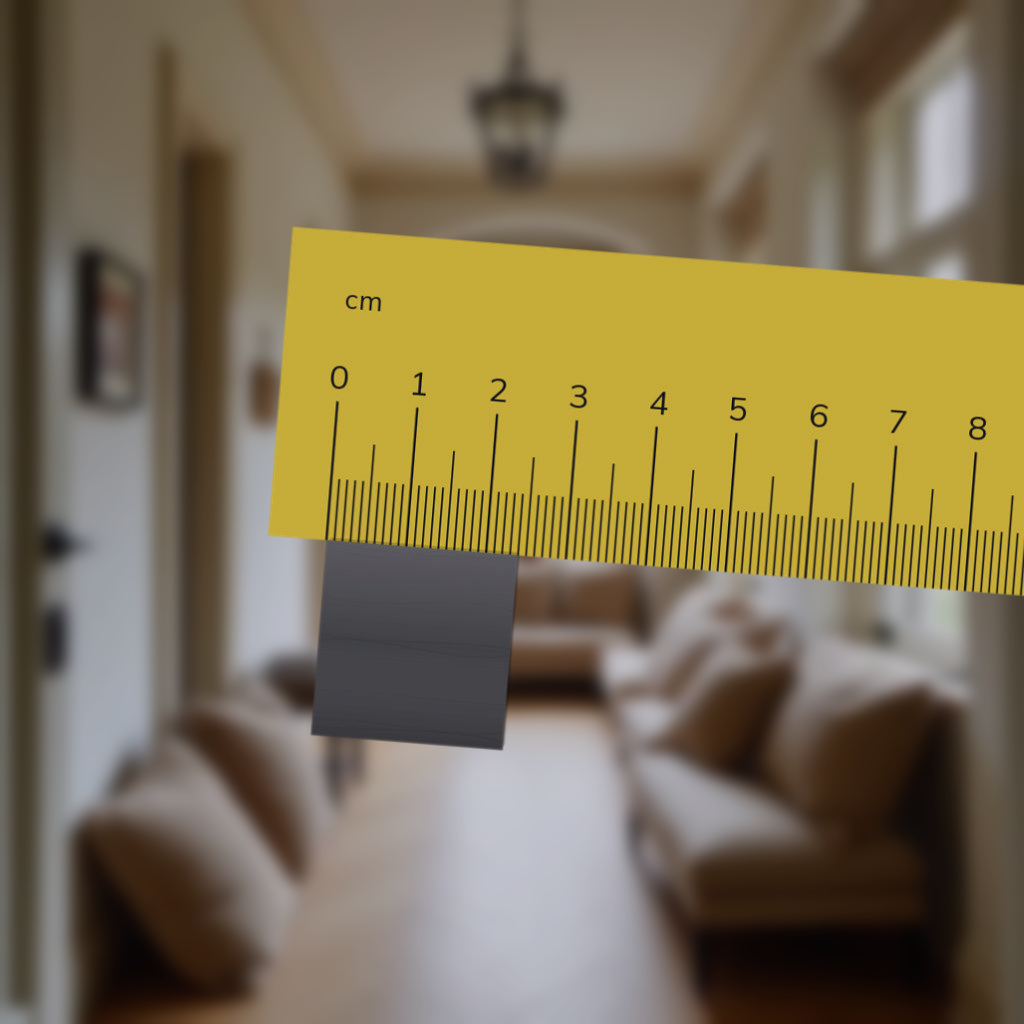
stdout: 2.4cm
